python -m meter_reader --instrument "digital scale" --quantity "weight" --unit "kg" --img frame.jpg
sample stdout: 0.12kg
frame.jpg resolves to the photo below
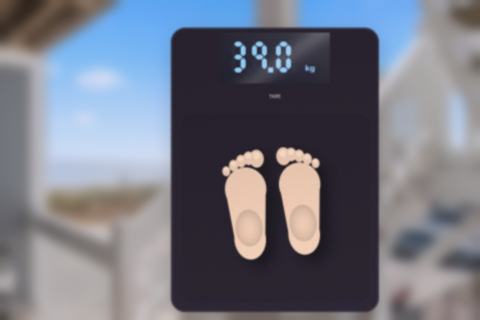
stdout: 39.0kg
